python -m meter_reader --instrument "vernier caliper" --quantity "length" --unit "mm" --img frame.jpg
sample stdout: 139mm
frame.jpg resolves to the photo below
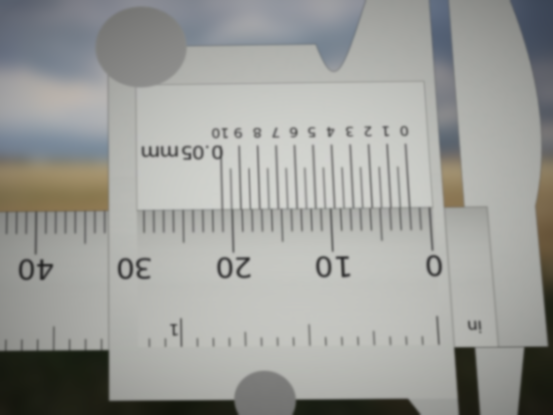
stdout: 2.0mm
